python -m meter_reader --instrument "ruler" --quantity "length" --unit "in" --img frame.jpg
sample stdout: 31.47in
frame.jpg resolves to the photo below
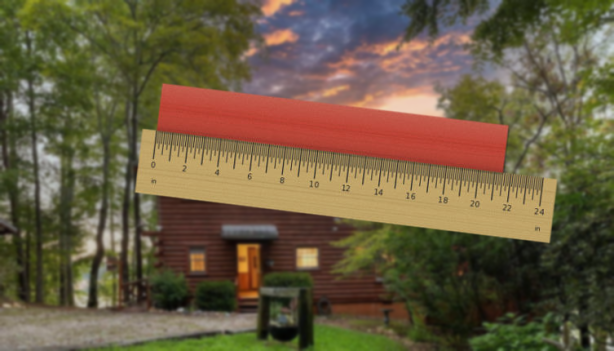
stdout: 21.5in
